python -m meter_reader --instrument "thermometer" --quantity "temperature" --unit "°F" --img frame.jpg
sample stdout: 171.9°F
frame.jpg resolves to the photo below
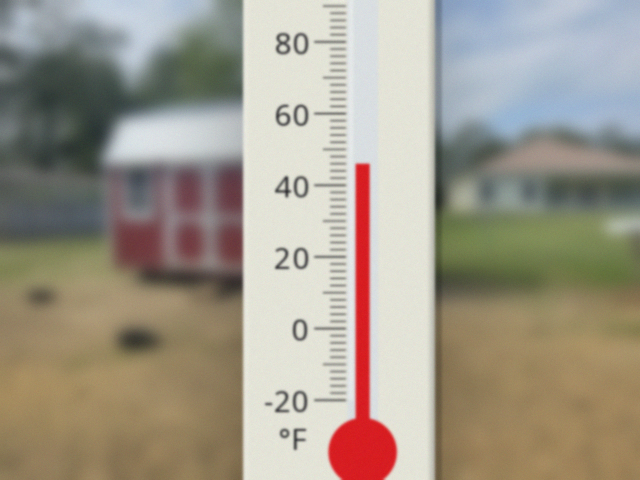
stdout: 46°F
